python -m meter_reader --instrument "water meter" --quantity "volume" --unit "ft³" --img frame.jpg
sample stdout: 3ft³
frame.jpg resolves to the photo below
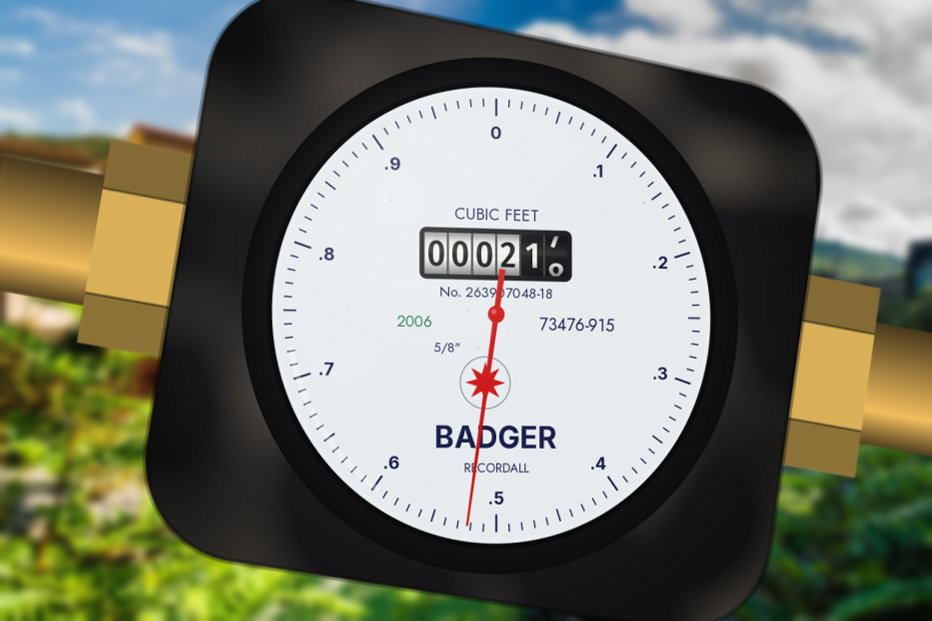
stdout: 217.52ft³
